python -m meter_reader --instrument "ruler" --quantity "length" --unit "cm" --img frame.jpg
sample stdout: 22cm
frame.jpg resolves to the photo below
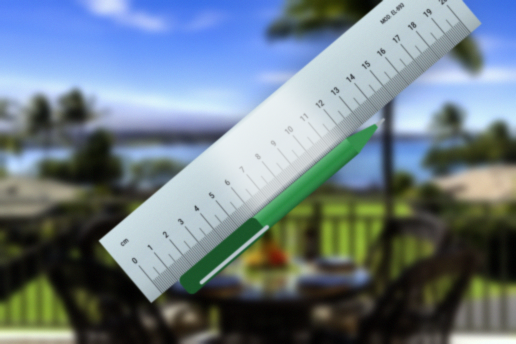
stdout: 13cm
